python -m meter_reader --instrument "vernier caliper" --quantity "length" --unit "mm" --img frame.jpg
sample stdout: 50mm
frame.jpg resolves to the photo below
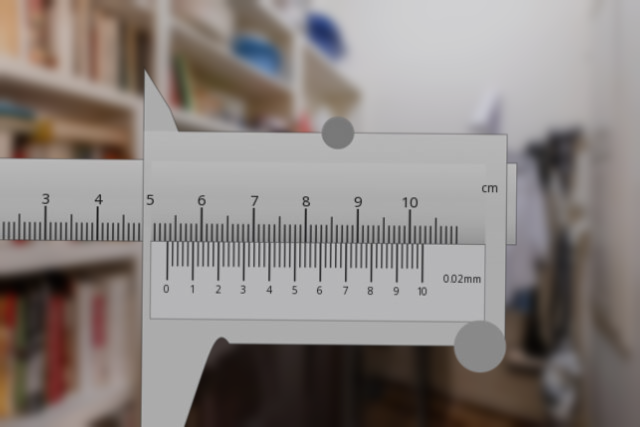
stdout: 53.5mm
